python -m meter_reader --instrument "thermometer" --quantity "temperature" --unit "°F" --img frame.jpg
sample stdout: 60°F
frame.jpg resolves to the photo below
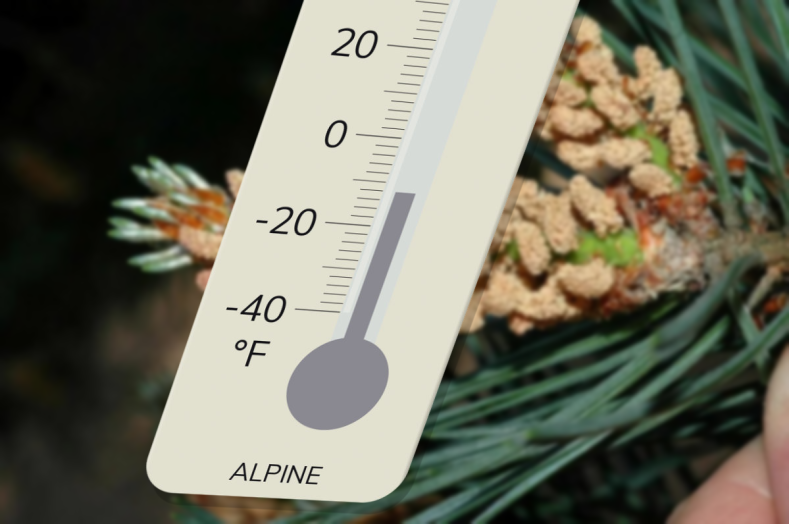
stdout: -12°F
